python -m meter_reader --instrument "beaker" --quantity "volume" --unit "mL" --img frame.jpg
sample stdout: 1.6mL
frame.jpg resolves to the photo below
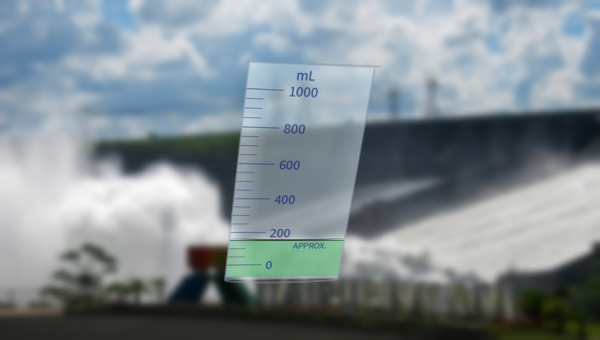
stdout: 150mL
